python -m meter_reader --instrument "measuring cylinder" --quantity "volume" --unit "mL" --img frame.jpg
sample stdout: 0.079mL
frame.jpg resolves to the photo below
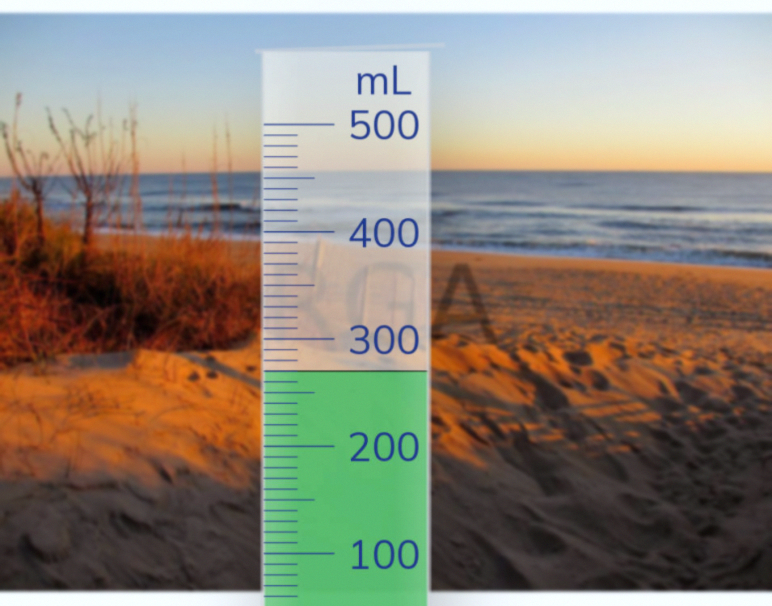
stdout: 270mL
